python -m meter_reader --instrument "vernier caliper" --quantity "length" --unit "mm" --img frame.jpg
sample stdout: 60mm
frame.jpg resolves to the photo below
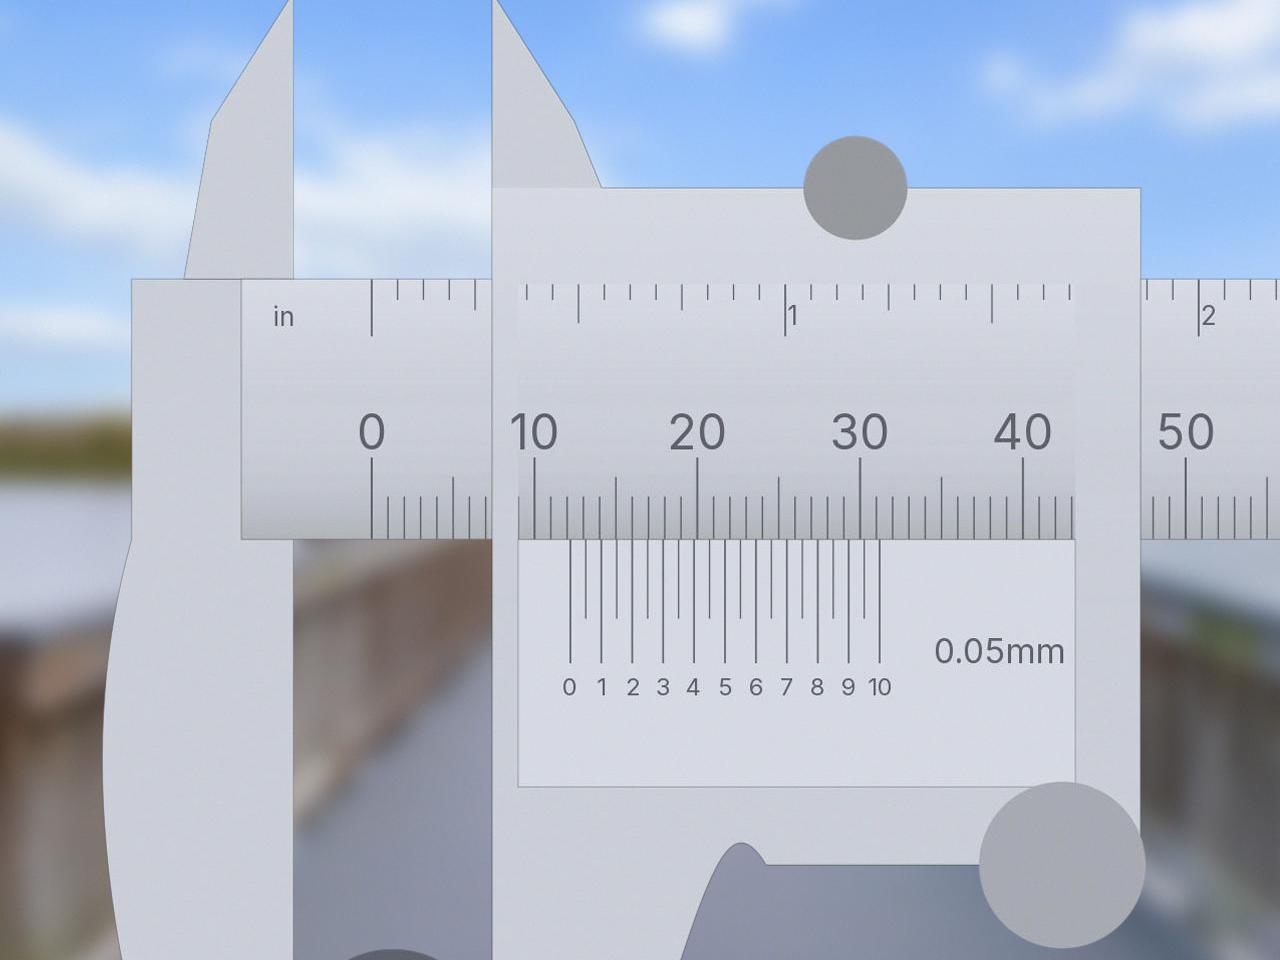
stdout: 12.2mm
